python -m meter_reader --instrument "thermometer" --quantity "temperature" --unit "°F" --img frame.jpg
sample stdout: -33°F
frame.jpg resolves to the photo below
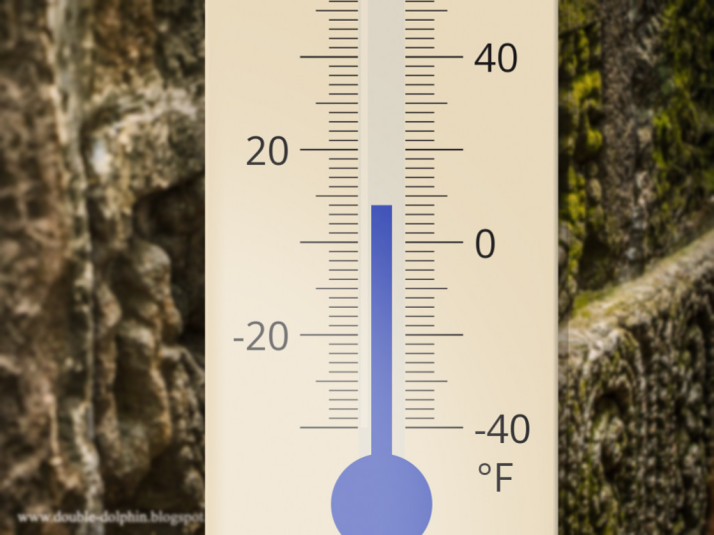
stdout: 8°F
